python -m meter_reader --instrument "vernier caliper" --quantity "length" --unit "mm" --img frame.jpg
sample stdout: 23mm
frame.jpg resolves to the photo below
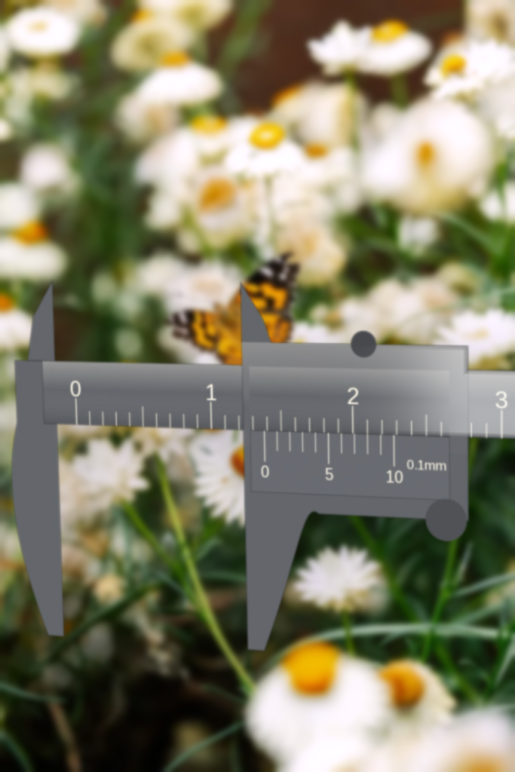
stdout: 13.8mm
